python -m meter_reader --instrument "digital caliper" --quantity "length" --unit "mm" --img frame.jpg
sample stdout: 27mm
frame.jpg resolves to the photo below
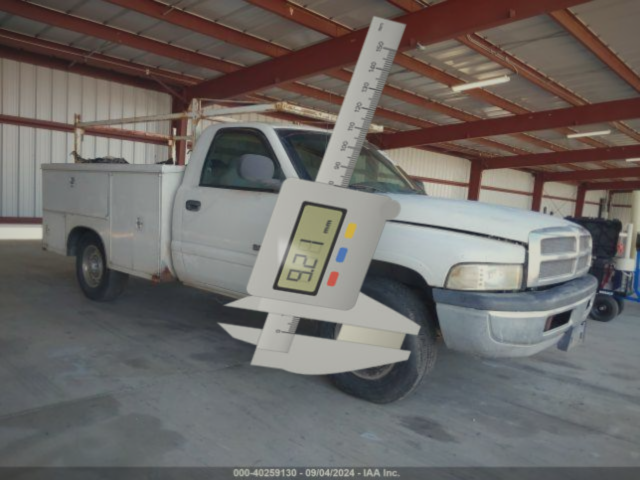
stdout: 9.21mm
